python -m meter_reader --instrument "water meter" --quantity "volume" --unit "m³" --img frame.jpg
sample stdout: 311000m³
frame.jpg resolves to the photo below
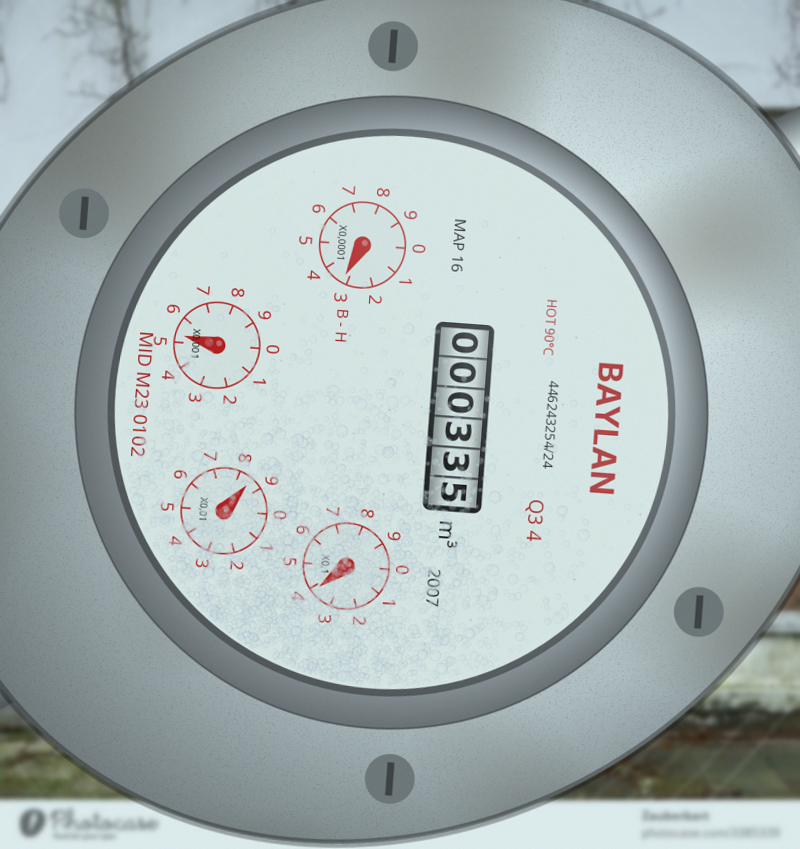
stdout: 335.3853m³
